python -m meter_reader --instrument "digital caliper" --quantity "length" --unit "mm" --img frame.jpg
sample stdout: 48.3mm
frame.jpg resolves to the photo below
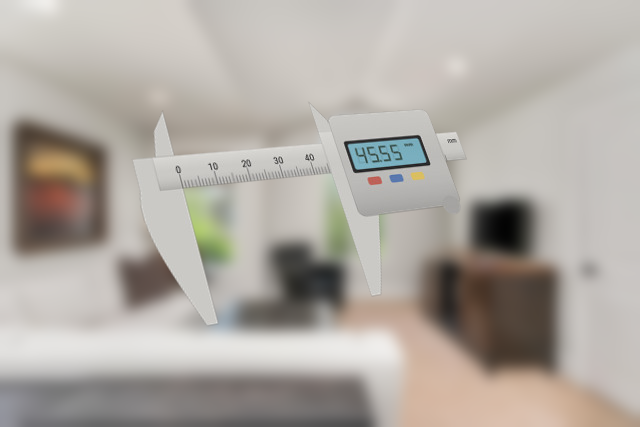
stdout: 45.55mm
